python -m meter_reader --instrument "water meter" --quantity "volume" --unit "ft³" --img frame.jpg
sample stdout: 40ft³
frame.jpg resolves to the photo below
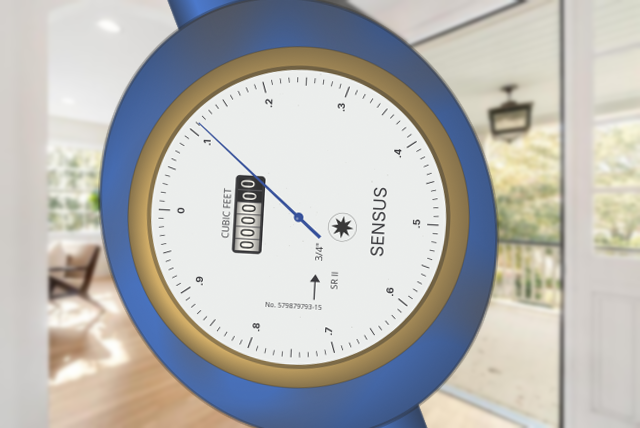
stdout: 0.11ft³
